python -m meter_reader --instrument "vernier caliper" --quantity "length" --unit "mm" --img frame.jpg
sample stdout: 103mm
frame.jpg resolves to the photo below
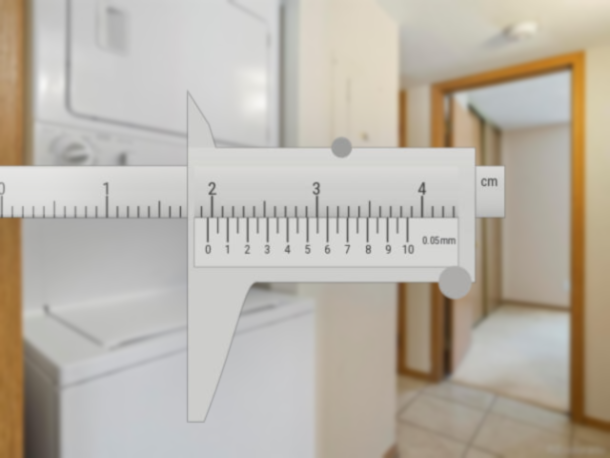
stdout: 19.6mm
